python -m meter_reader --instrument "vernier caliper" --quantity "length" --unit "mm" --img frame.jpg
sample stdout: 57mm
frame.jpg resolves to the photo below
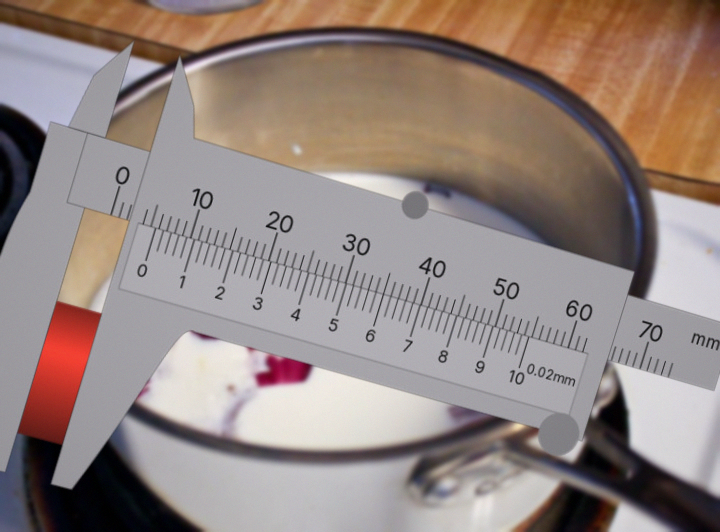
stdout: 5.6mm
